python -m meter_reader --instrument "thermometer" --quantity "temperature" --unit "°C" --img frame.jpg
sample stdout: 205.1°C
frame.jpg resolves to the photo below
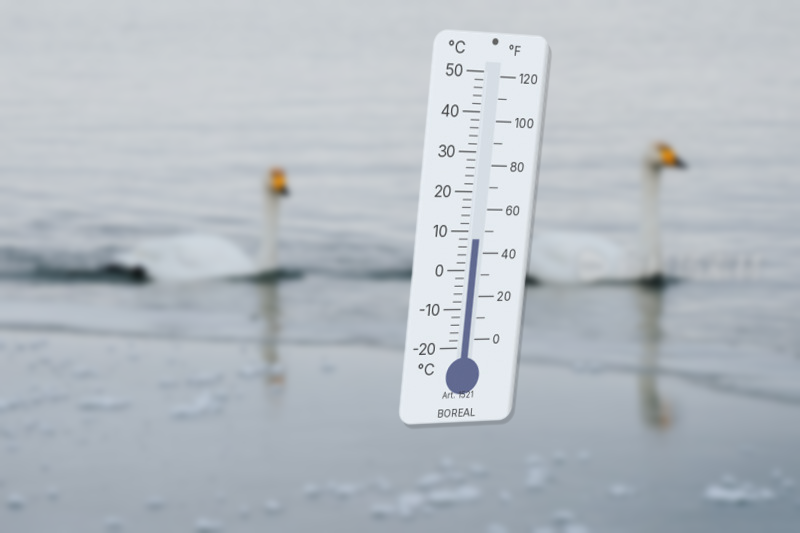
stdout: 8°C
